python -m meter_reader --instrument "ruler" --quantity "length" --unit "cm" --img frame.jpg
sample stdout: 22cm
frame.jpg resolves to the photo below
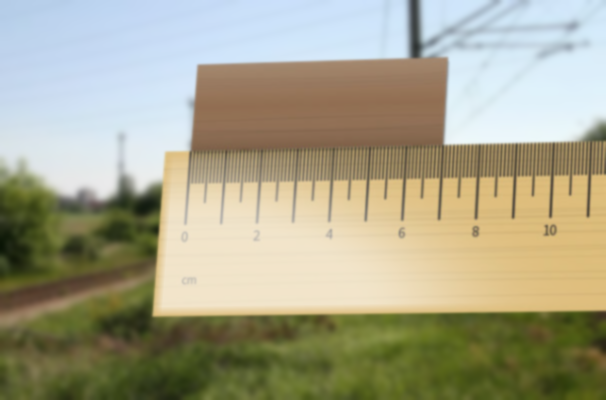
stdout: 7cm
